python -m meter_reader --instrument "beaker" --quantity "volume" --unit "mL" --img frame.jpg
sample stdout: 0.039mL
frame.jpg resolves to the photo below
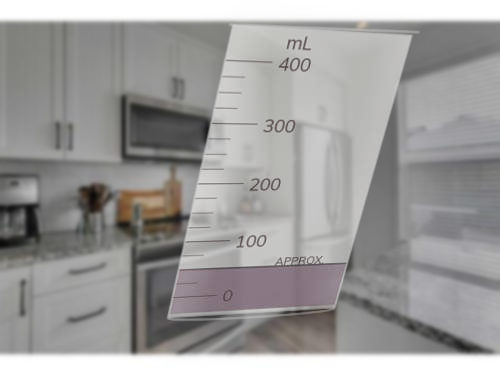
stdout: 50mL
